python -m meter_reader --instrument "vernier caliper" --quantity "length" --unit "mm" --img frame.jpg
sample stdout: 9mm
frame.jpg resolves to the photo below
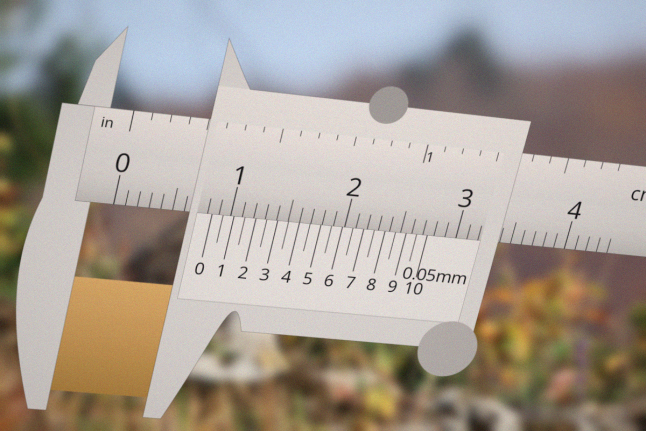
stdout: 8.4mm
